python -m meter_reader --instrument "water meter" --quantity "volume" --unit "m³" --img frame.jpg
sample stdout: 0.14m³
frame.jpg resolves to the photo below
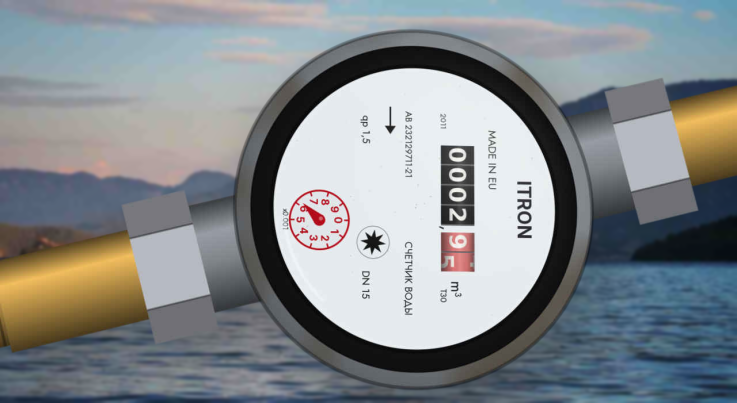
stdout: 2.946m³
